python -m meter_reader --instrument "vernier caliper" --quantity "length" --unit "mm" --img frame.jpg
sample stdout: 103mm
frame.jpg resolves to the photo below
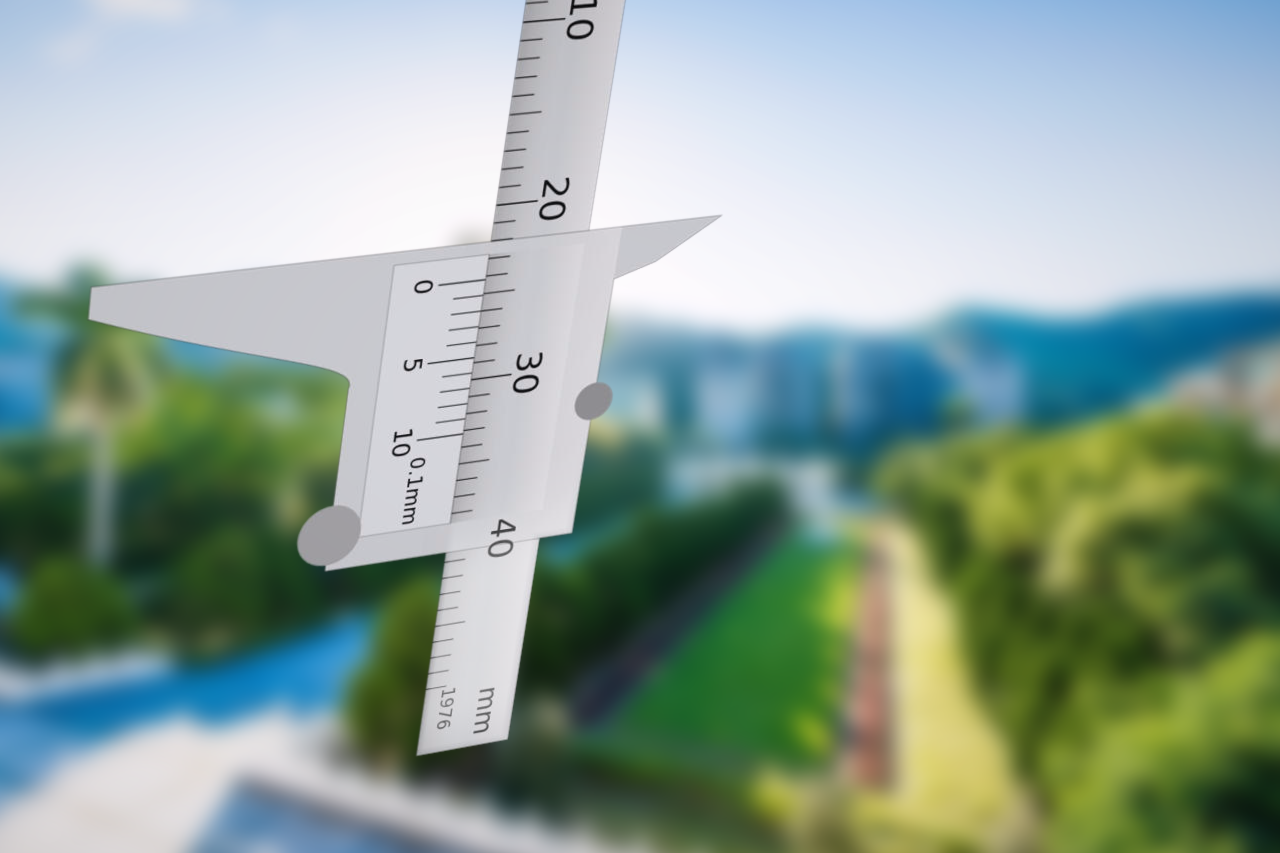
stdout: 24.2mm
